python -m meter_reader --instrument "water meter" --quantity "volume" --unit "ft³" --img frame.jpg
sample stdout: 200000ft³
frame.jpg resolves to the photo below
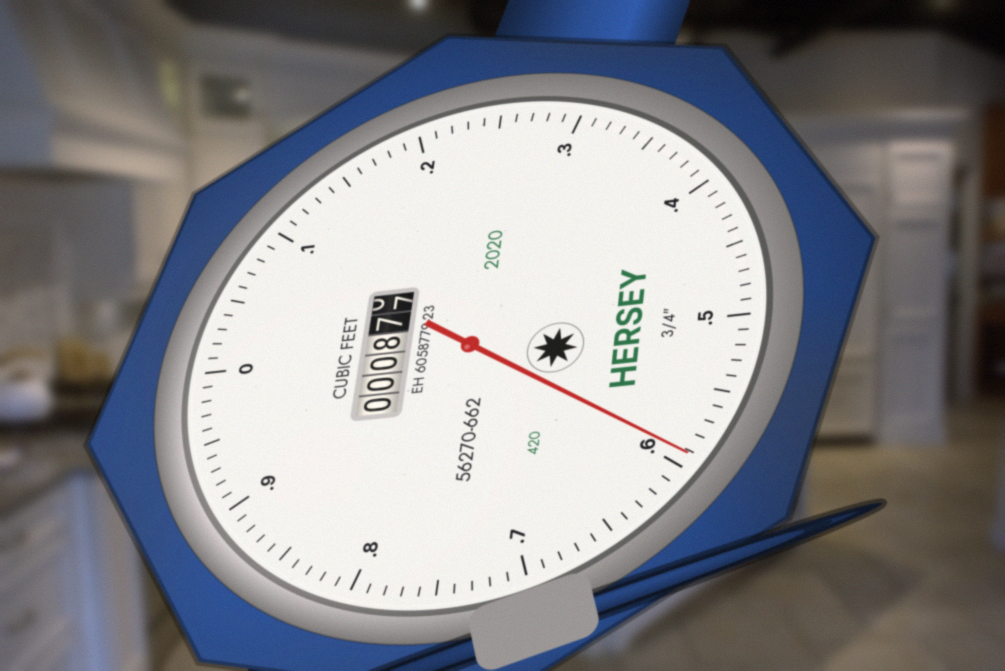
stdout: 876.59ft³
